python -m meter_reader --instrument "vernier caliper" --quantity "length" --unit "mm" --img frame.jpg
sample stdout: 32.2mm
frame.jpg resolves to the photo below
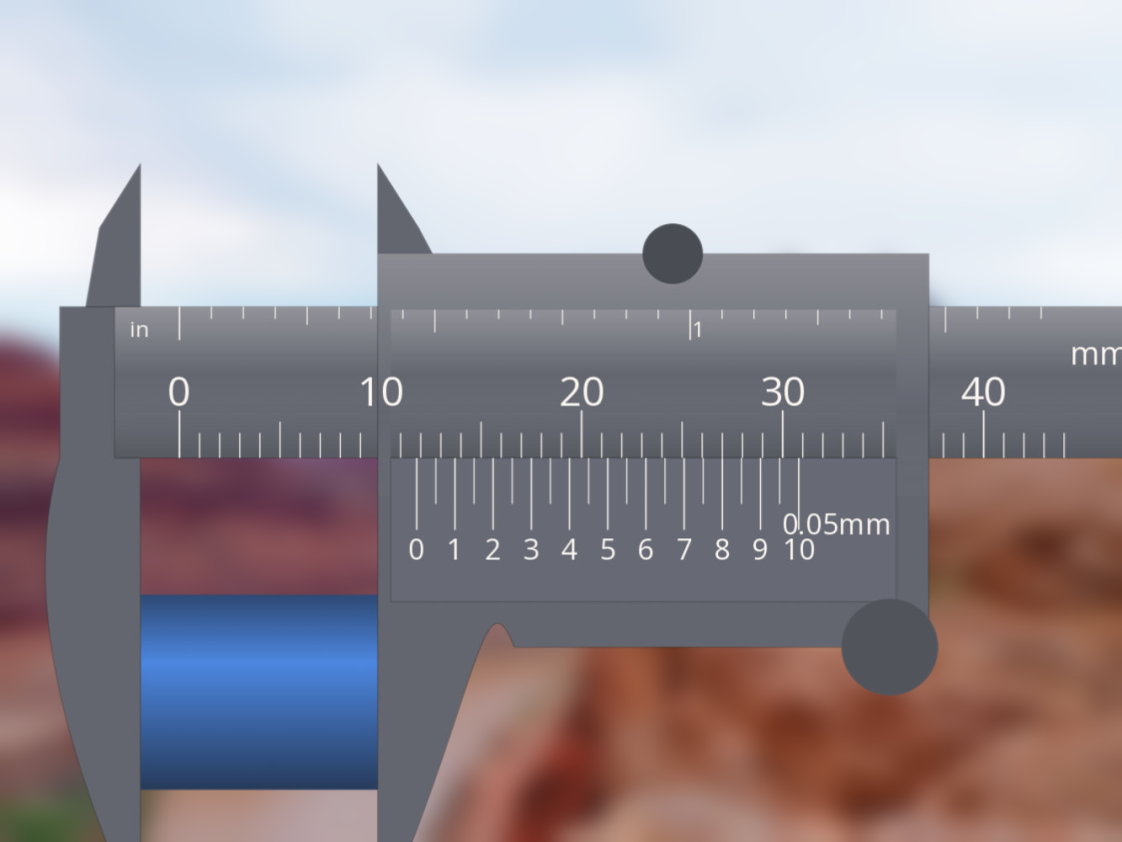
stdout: 11.8mm
